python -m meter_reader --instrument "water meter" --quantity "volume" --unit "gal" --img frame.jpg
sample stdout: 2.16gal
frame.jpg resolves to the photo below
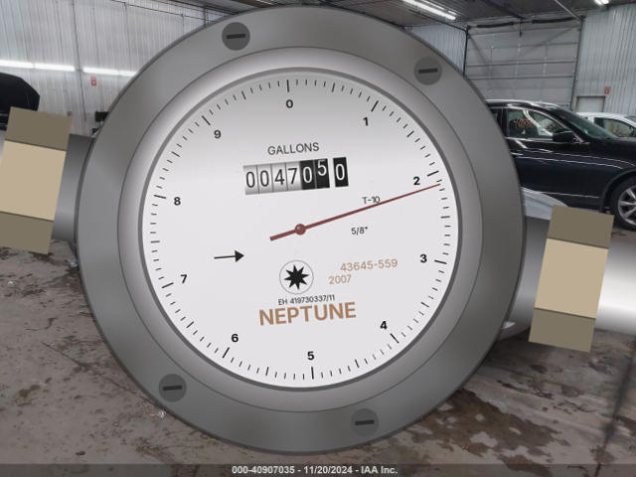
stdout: 47052.1gal
